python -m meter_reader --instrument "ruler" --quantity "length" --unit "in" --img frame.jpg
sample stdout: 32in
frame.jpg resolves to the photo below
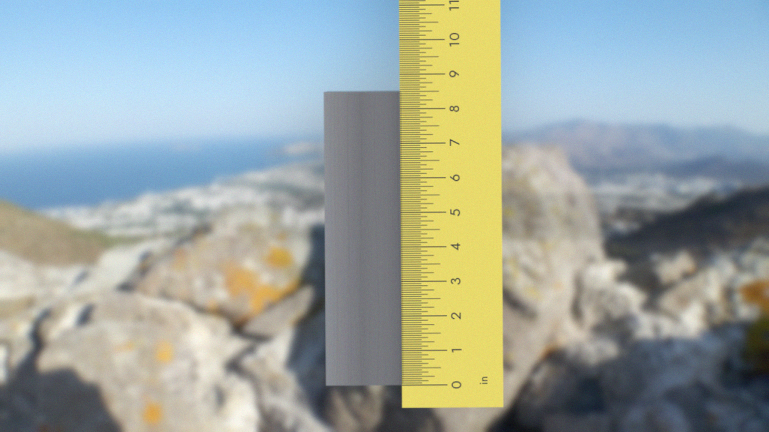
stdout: 8.5in
